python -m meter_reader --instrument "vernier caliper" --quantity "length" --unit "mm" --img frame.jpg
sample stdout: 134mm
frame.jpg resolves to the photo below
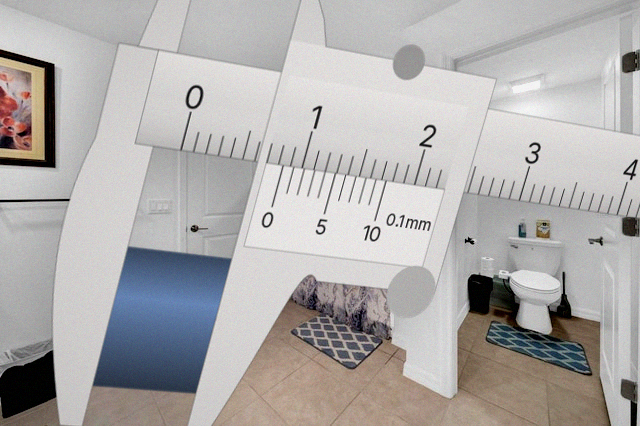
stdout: 8.4mm
